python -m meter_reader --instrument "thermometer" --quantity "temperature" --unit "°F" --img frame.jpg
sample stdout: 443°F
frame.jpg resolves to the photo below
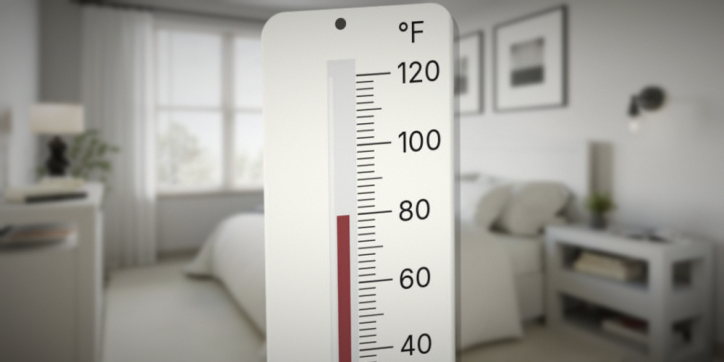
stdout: 80°F
